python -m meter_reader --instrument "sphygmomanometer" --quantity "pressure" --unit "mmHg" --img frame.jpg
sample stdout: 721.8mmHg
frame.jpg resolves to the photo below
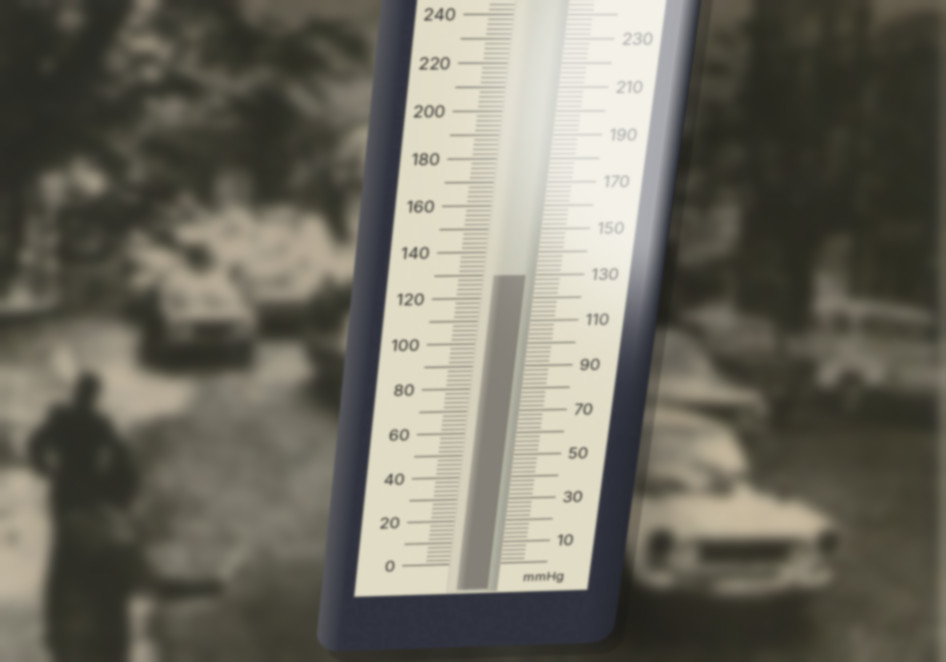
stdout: 130mmHg
